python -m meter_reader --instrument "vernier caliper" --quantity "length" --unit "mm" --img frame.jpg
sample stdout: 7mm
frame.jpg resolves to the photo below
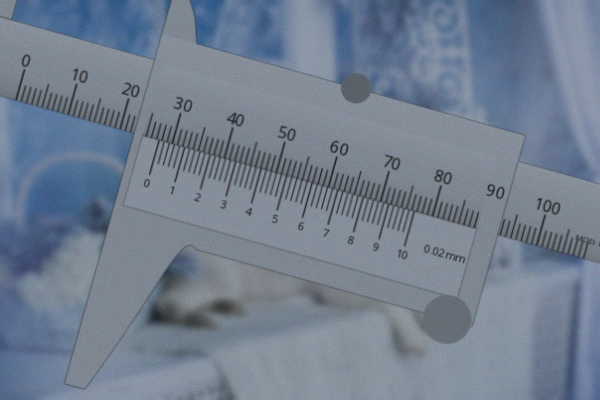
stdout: 27.5mm
